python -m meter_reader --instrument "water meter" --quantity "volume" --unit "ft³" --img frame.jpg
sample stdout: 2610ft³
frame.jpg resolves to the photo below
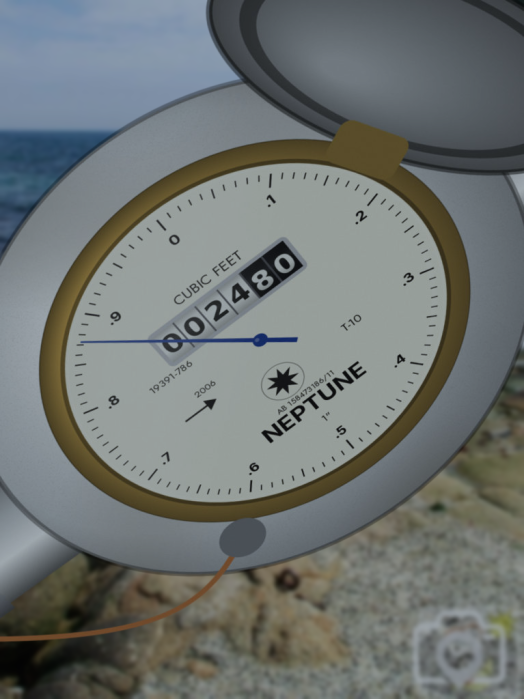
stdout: 2479.87ft³
